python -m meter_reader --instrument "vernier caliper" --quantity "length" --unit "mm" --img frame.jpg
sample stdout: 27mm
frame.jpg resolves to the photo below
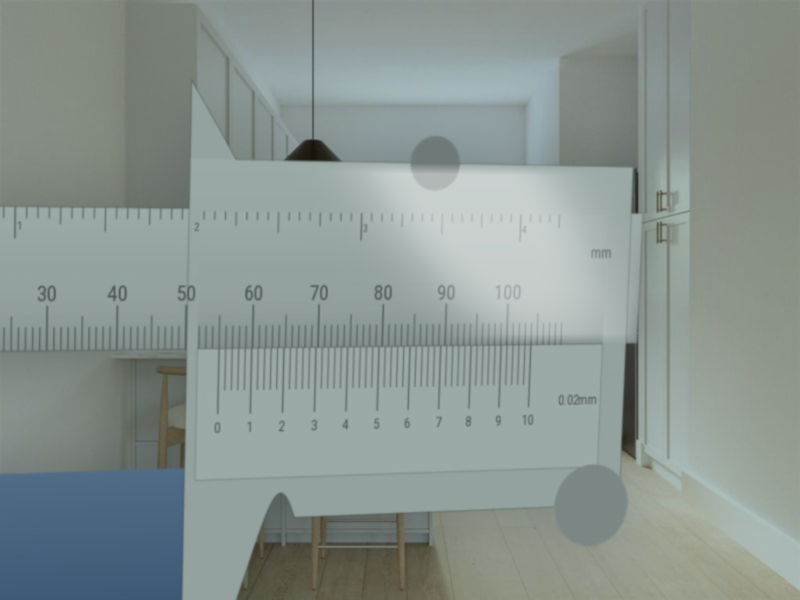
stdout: 55.0mm
